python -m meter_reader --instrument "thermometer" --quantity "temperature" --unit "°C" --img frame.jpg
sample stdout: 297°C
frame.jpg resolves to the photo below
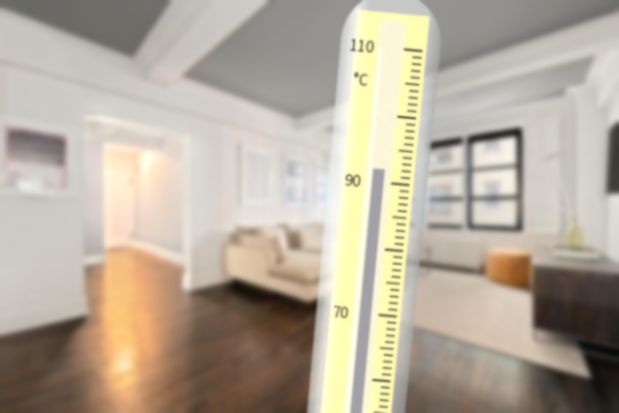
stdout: 92°C
